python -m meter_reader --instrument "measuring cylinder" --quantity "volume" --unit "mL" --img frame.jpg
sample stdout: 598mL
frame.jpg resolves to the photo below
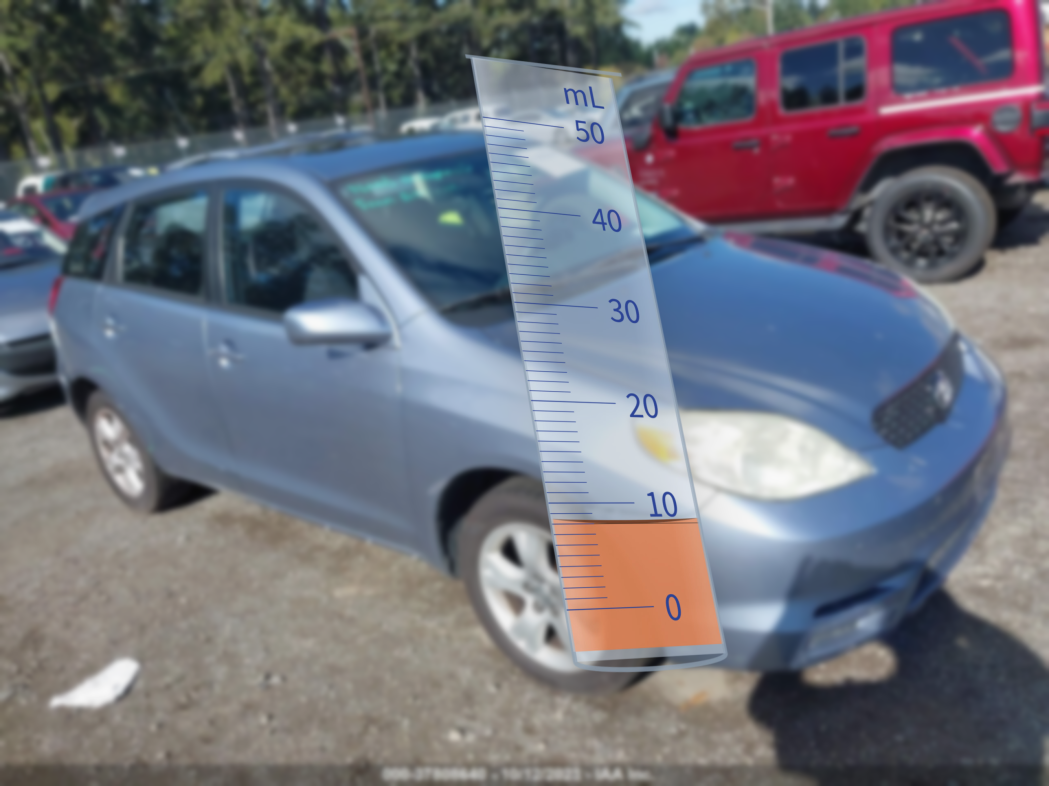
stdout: 8mL
